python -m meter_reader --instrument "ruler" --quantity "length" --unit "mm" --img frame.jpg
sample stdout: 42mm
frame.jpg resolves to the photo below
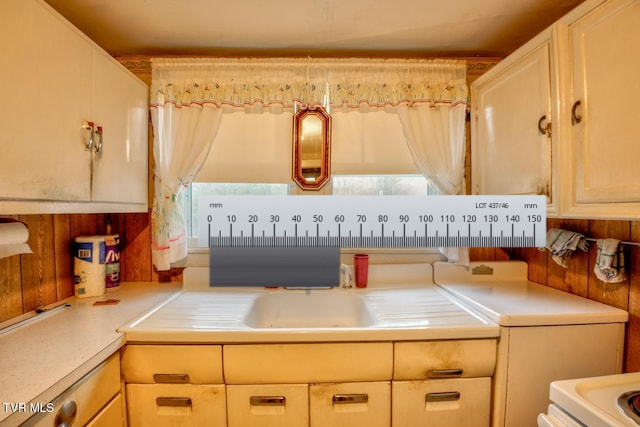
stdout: 60mm
